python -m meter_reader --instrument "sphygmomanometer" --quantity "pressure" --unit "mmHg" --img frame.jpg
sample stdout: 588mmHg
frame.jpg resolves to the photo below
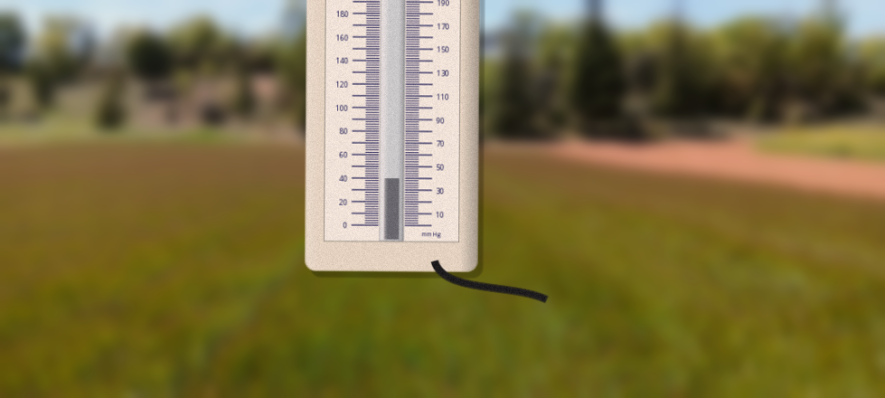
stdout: 40mmHg
